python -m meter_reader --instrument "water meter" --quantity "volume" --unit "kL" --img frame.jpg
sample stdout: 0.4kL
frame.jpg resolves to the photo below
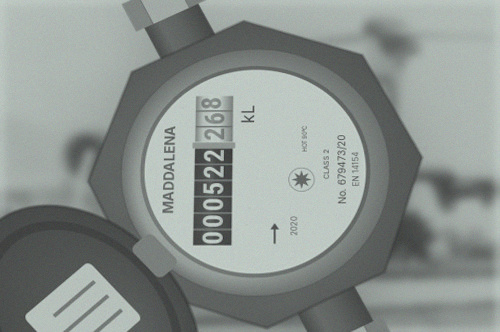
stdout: 522.268kL
